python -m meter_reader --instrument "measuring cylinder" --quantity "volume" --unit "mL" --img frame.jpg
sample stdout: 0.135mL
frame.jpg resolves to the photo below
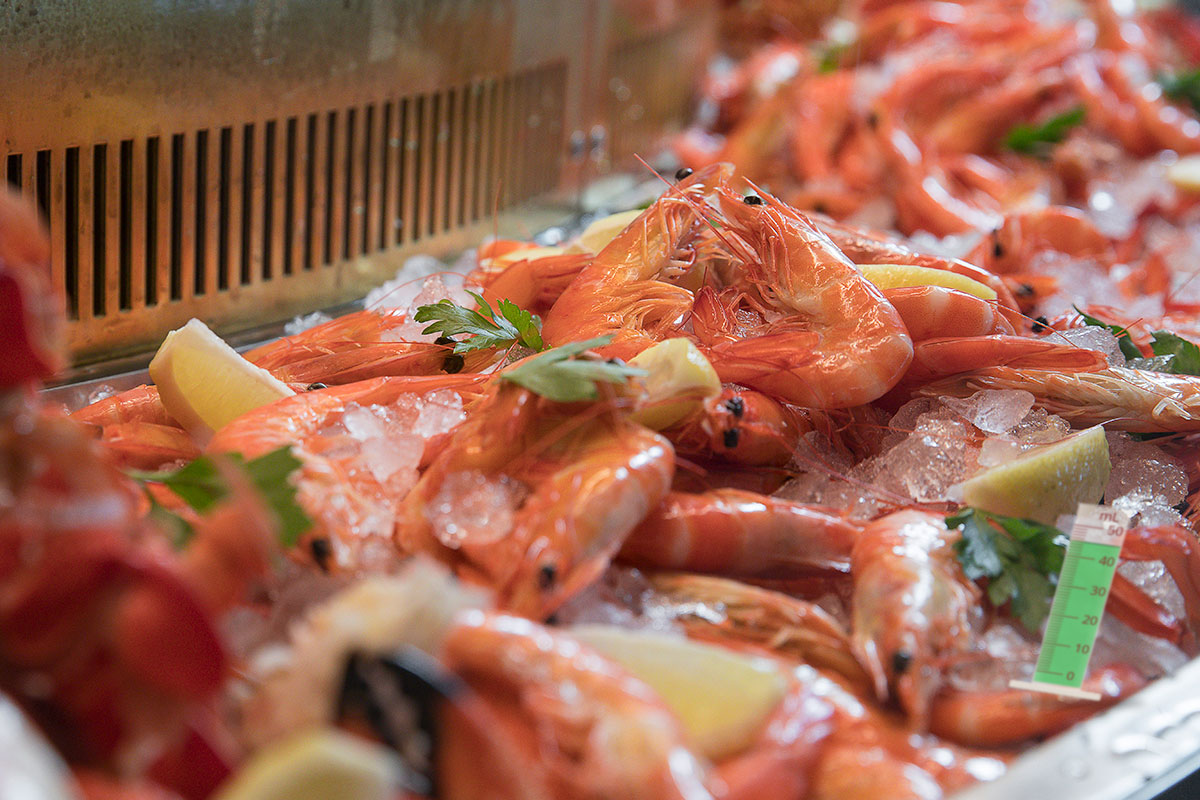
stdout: 45mL
